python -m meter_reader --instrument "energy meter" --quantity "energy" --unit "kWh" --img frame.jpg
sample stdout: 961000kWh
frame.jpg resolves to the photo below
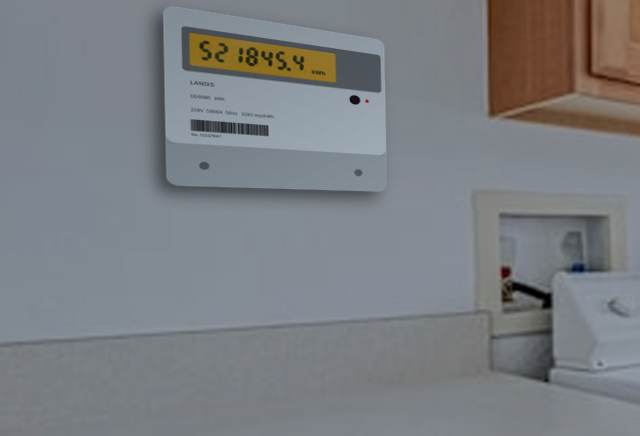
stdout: 521845.4kWh
